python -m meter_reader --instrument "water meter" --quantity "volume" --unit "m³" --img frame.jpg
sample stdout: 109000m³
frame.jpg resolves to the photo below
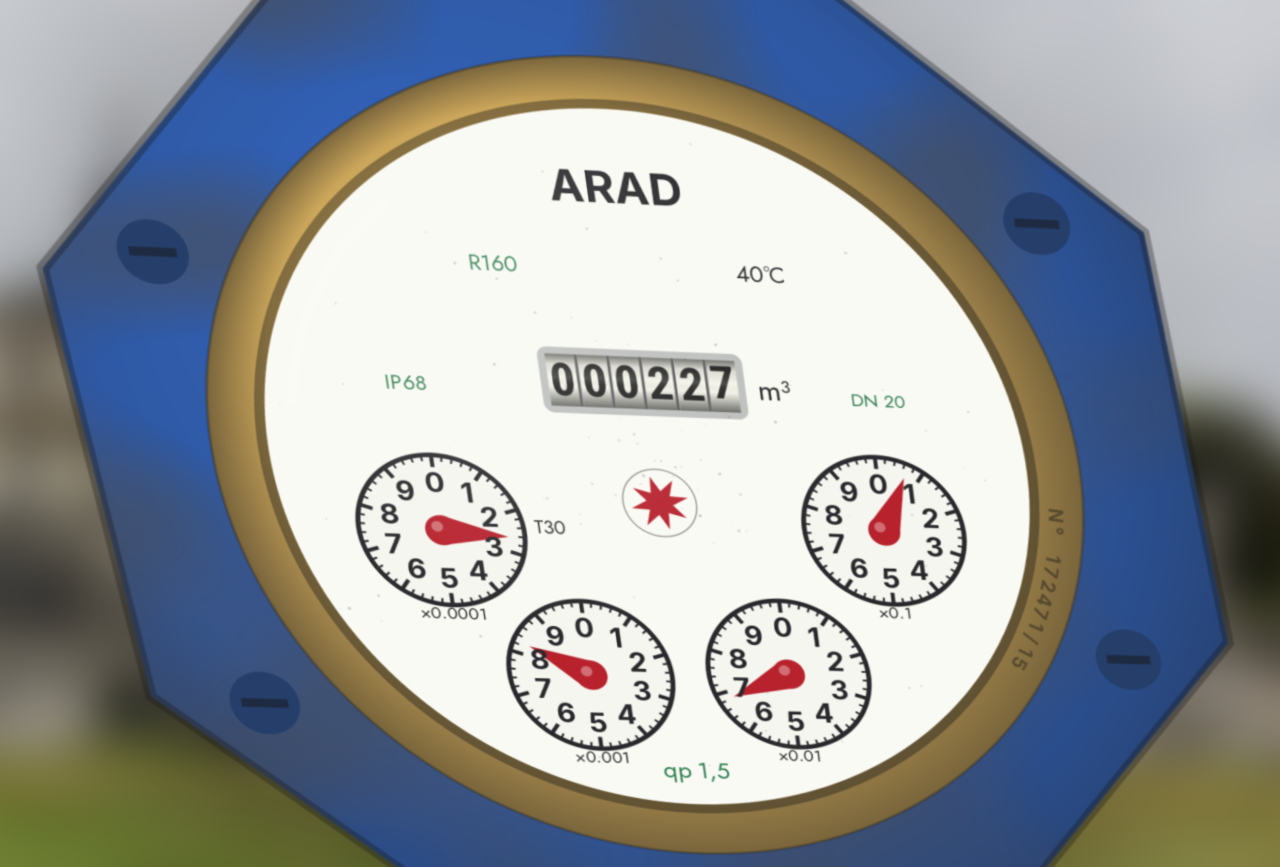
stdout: 227.0682m³
